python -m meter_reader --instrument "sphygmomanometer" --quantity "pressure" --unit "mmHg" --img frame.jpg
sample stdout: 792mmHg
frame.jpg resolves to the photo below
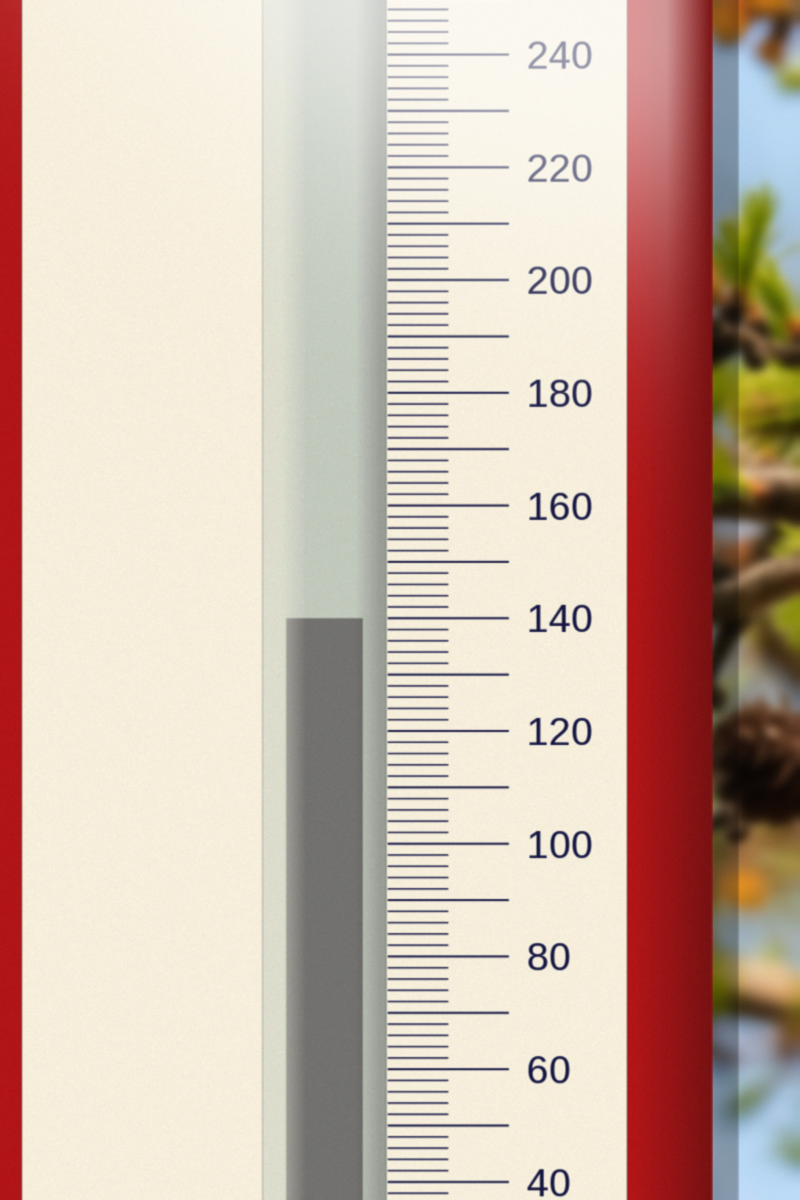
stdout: 140mmHg
